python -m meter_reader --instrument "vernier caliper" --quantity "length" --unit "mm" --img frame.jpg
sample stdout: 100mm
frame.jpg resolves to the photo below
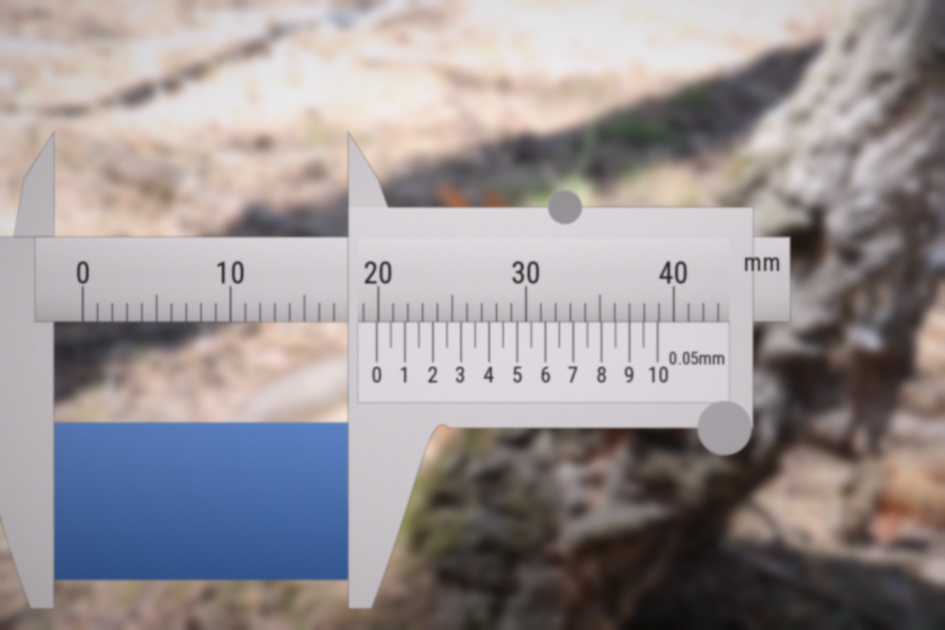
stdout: 19.9mm
